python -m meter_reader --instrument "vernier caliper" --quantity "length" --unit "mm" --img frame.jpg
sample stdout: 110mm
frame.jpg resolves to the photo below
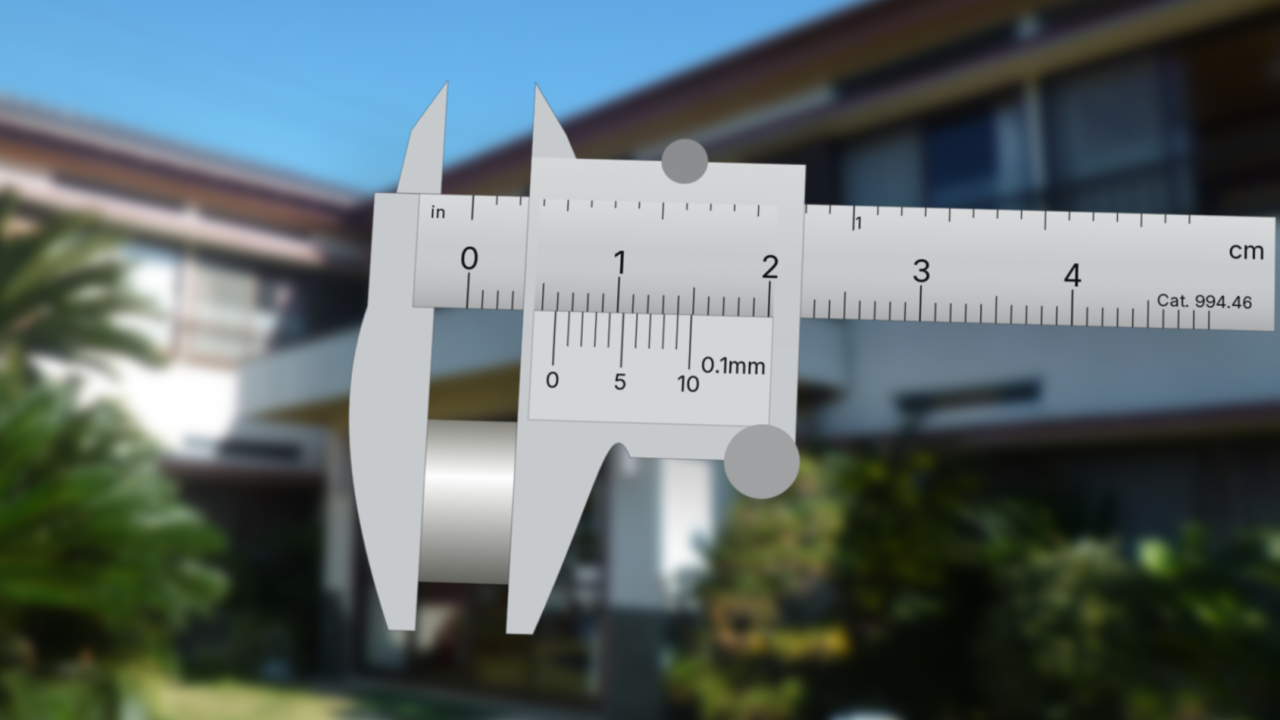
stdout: 5.9mm
